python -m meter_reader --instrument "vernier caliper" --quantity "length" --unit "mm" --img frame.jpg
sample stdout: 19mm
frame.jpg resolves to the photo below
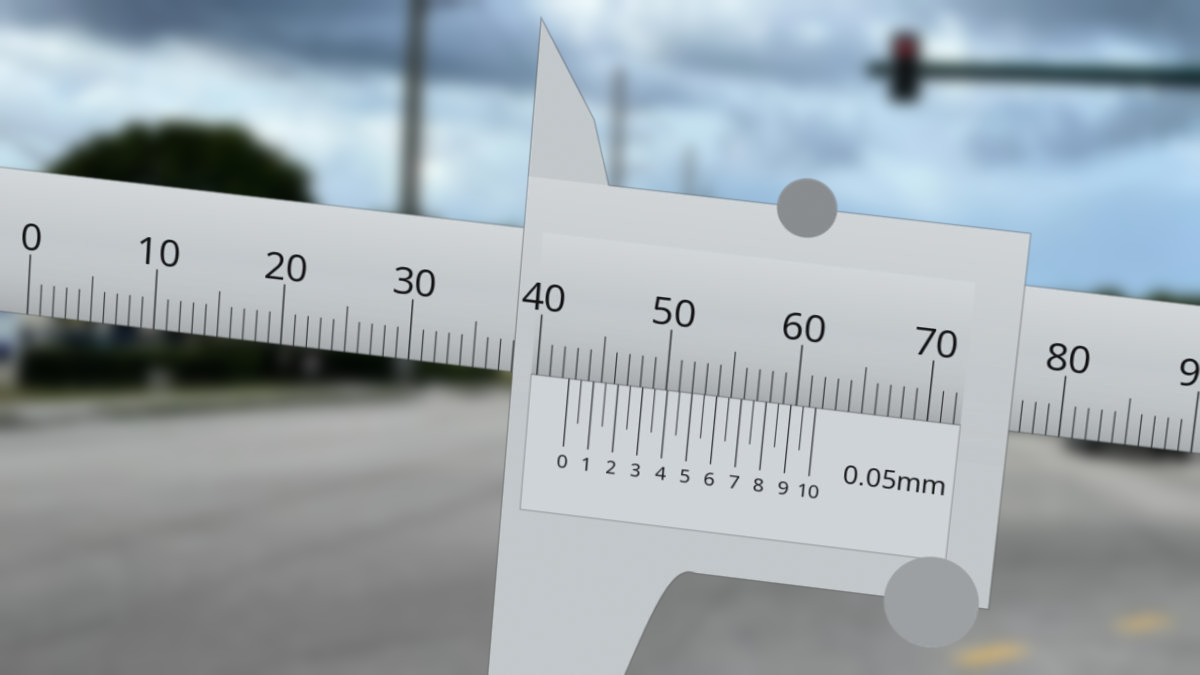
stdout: 42.5mm
